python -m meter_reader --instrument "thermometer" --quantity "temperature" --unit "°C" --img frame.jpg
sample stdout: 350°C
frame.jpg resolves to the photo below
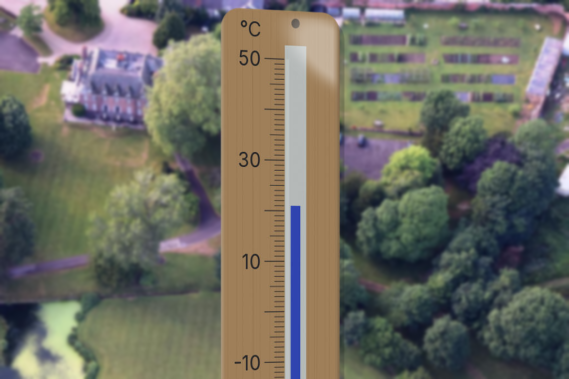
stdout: 21°C
